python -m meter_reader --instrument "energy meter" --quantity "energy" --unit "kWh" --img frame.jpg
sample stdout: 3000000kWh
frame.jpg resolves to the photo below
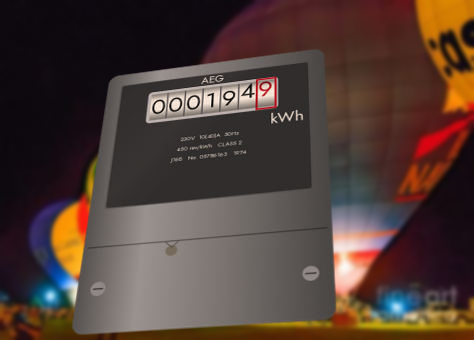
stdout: 194.9kWh
